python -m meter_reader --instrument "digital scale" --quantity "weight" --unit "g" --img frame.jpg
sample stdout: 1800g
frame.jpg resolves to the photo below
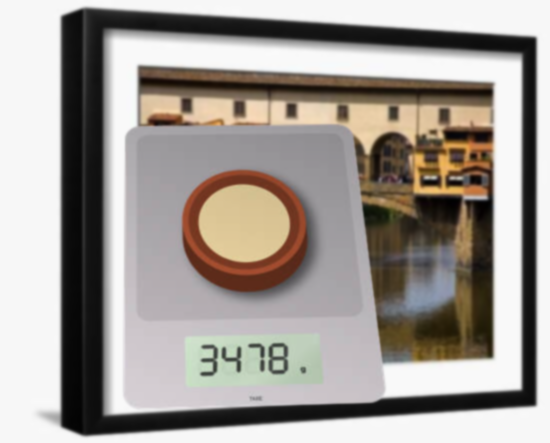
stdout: 3478g
